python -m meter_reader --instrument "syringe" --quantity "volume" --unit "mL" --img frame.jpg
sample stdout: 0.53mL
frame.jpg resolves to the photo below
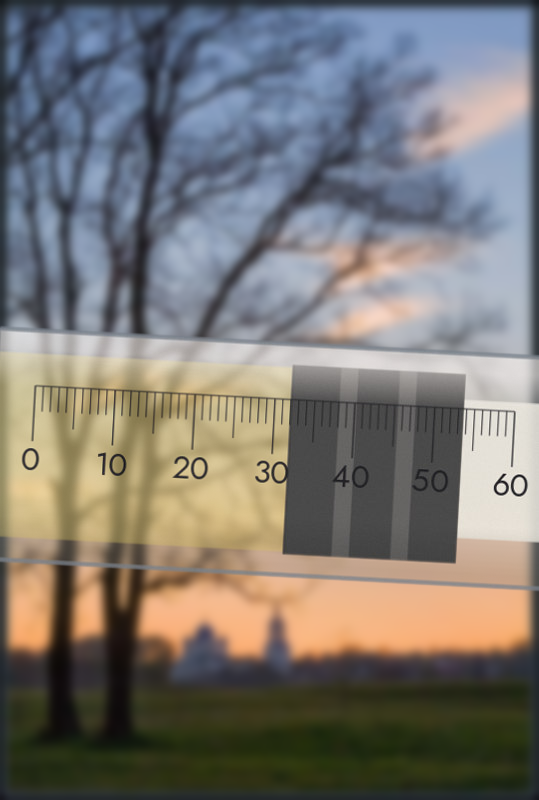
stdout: 32mL
